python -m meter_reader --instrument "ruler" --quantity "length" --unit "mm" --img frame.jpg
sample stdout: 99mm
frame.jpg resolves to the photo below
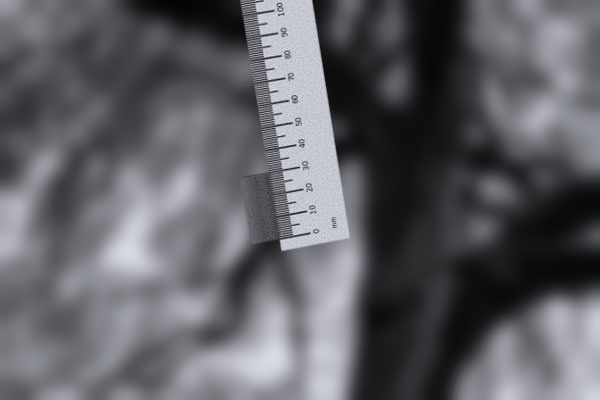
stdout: 30mm
